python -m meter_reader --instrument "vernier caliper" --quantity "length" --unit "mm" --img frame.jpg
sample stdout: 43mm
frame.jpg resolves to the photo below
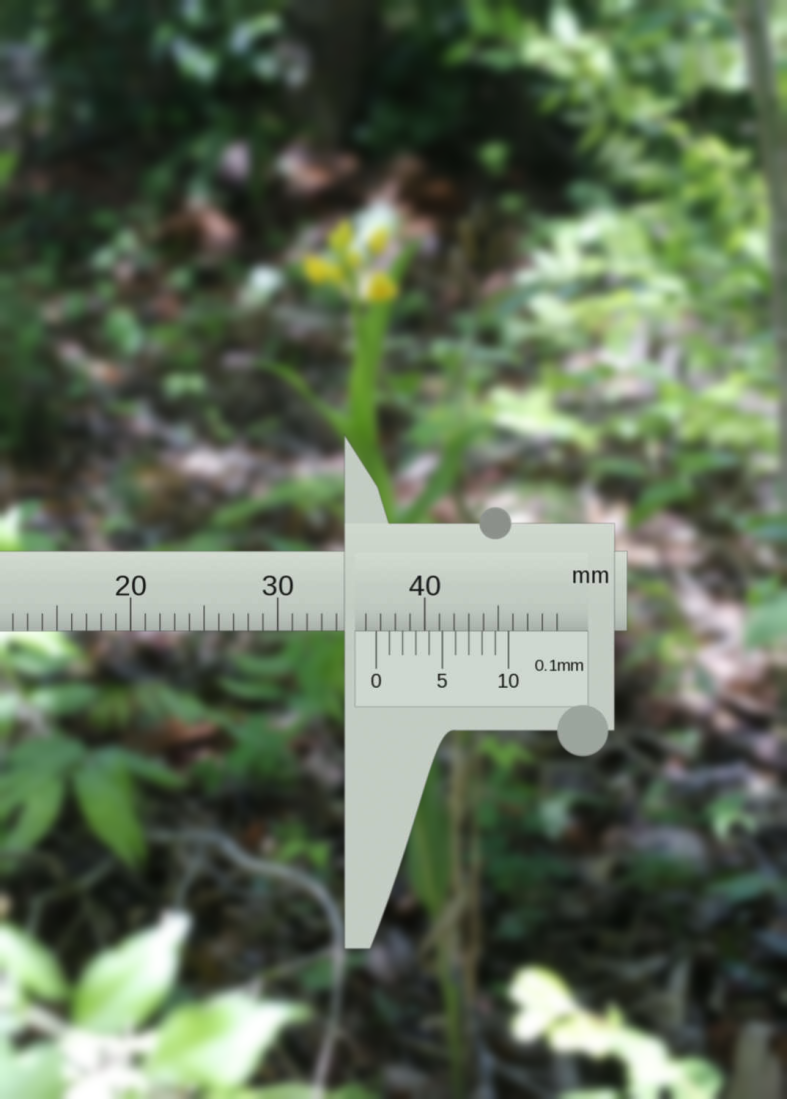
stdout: 36.7mm
